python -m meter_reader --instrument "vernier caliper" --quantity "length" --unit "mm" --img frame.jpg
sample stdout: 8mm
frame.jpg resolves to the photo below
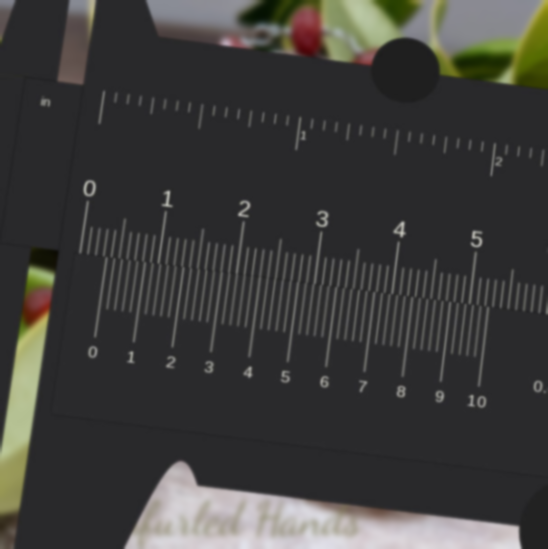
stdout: 3.4mm
